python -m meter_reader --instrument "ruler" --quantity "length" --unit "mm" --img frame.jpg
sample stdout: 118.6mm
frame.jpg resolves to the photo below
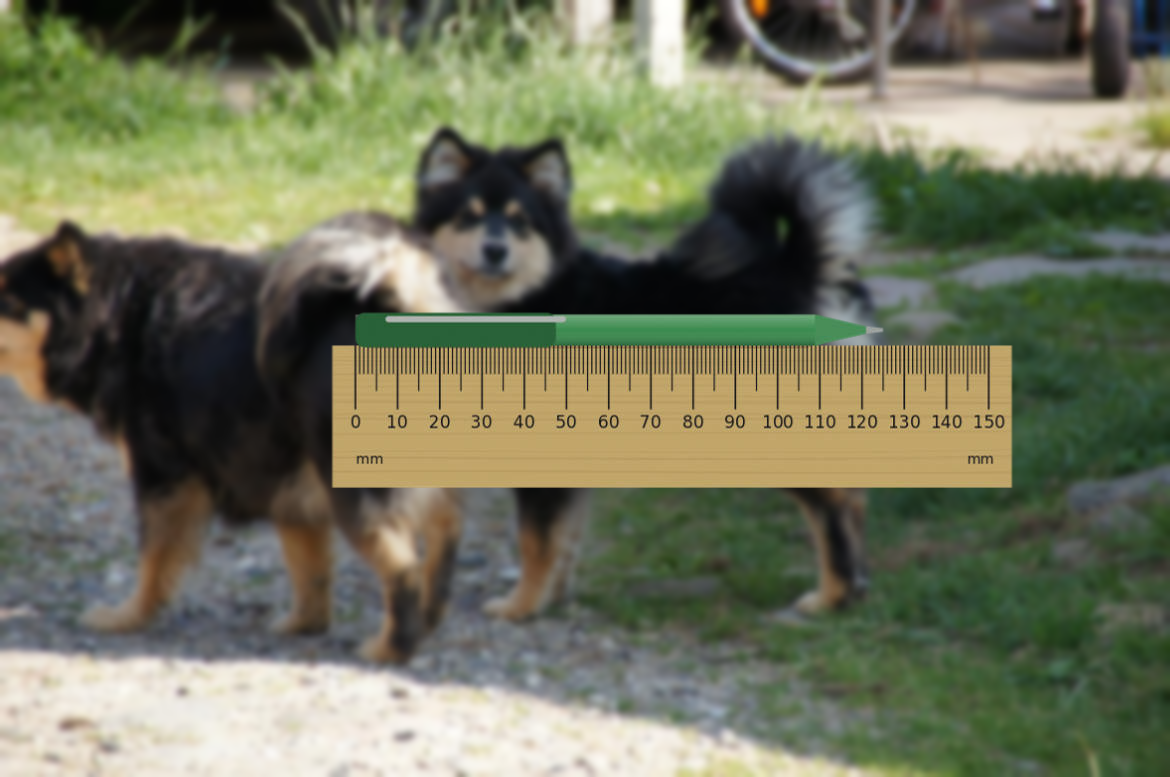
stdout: 125mm
